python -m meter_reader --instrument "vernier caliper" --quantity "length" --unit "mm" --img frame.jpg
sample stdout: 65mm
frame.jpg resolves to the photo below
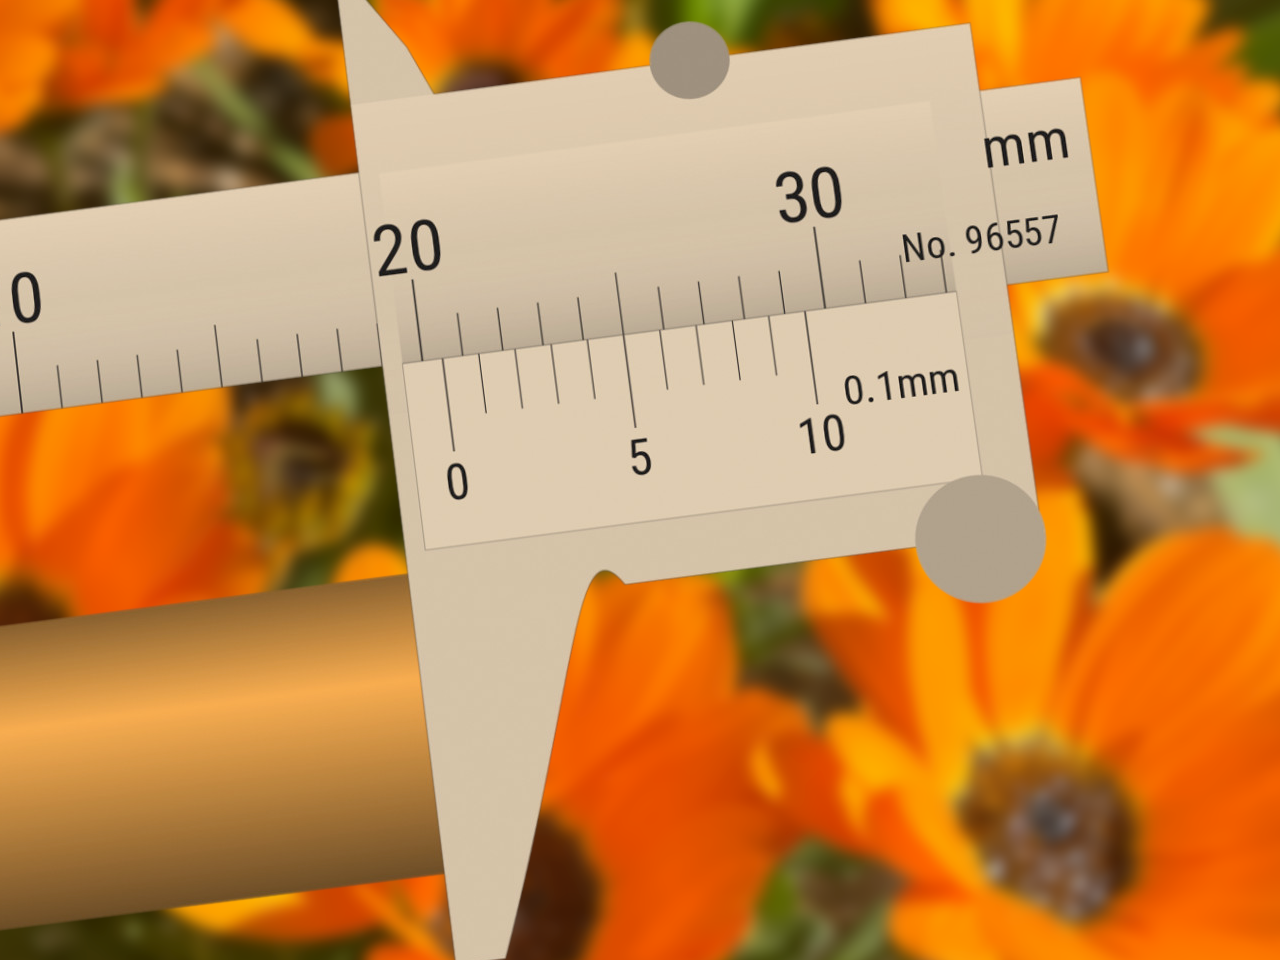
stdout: 20.5mm
